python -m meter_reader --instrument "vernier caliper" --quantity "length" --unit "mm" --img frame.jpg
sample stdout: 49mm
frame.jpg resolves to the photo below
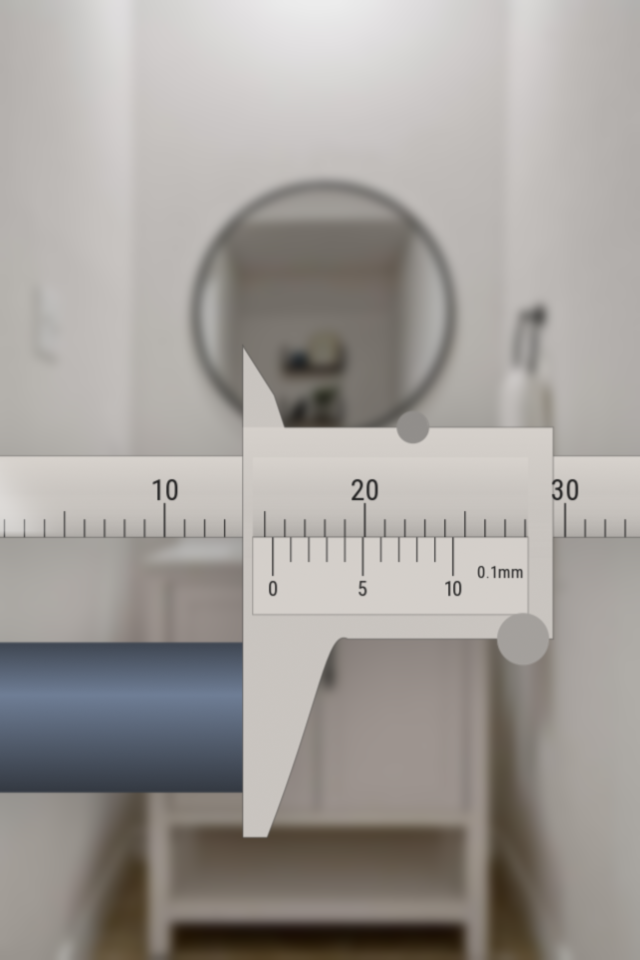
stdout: 15.4mm
